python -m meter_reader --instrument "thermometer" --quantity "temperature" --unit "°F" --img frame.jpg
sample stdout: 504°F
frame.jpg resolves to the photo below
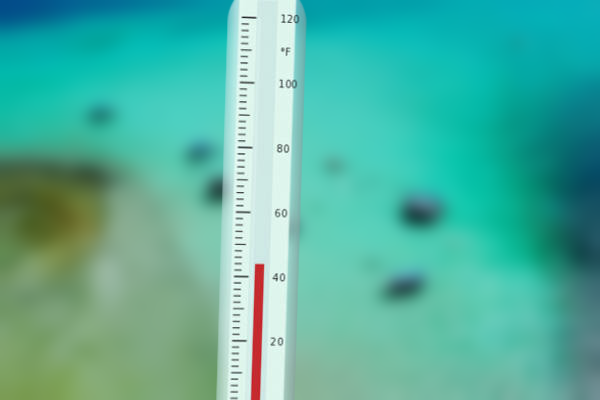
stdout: 44°F
